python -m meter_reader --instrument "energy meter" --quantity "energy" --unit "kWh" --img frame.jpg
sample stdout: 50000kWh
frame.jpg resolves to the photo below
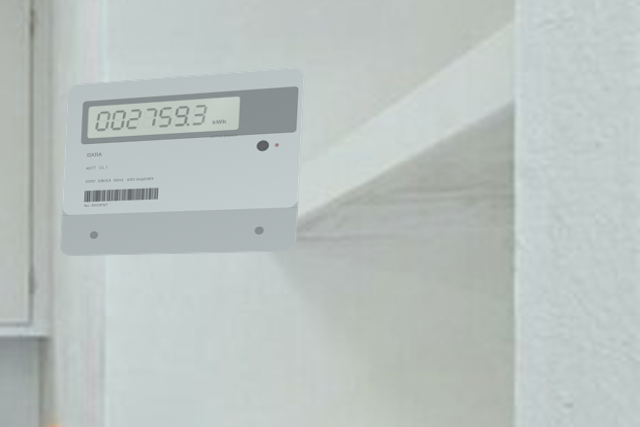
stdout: 2759.3kWh
